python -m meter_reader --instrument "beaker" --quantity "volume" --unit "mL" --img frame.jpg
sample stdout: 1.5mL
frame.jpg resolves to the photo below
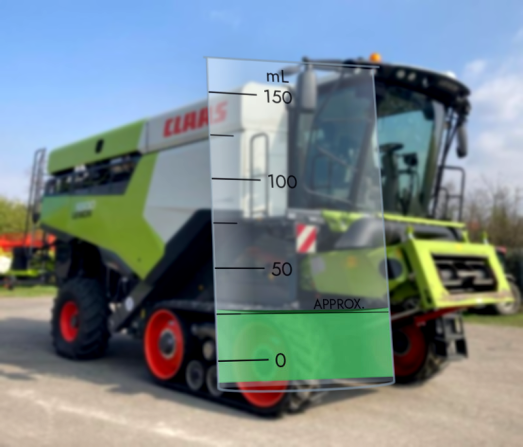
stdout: 25mL
